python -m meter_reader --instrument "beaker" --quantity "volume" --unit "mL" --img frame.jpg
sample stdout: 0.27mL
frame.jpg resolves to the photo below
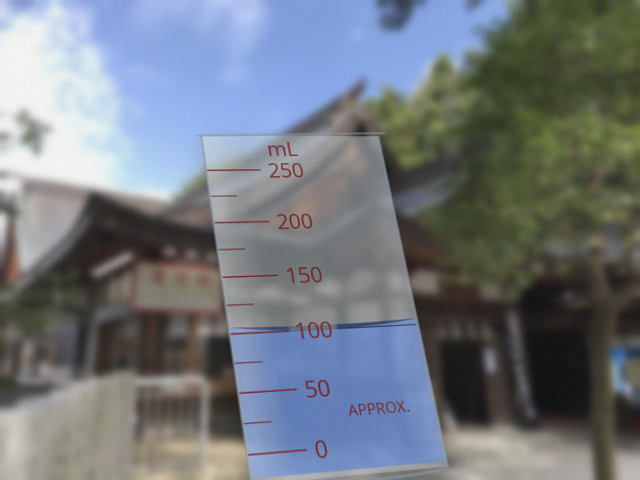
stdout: 100mL
